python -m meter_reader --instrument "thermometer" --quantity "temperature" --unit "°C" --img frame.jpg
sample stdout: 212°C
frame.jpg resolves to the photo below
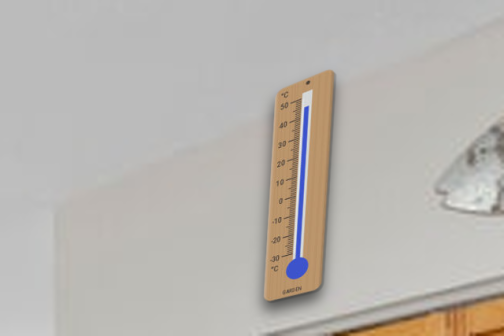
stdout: 45°C
